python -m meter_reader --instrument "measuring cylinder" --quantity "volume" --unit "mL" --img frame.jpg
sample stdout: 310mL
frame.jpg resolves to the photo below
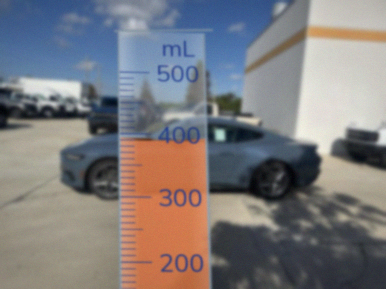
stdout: 390mL
